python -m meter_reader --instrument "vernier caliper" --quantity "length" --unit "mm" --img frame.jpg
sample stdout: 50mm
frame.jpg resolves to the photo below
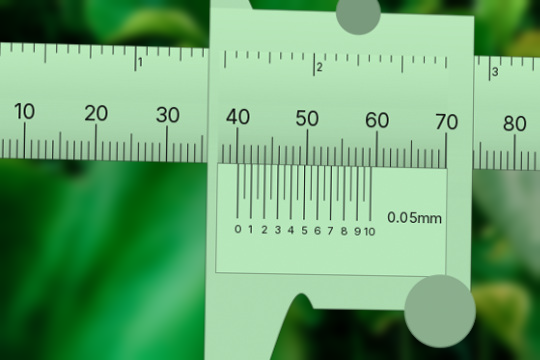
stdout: 40.2mm
